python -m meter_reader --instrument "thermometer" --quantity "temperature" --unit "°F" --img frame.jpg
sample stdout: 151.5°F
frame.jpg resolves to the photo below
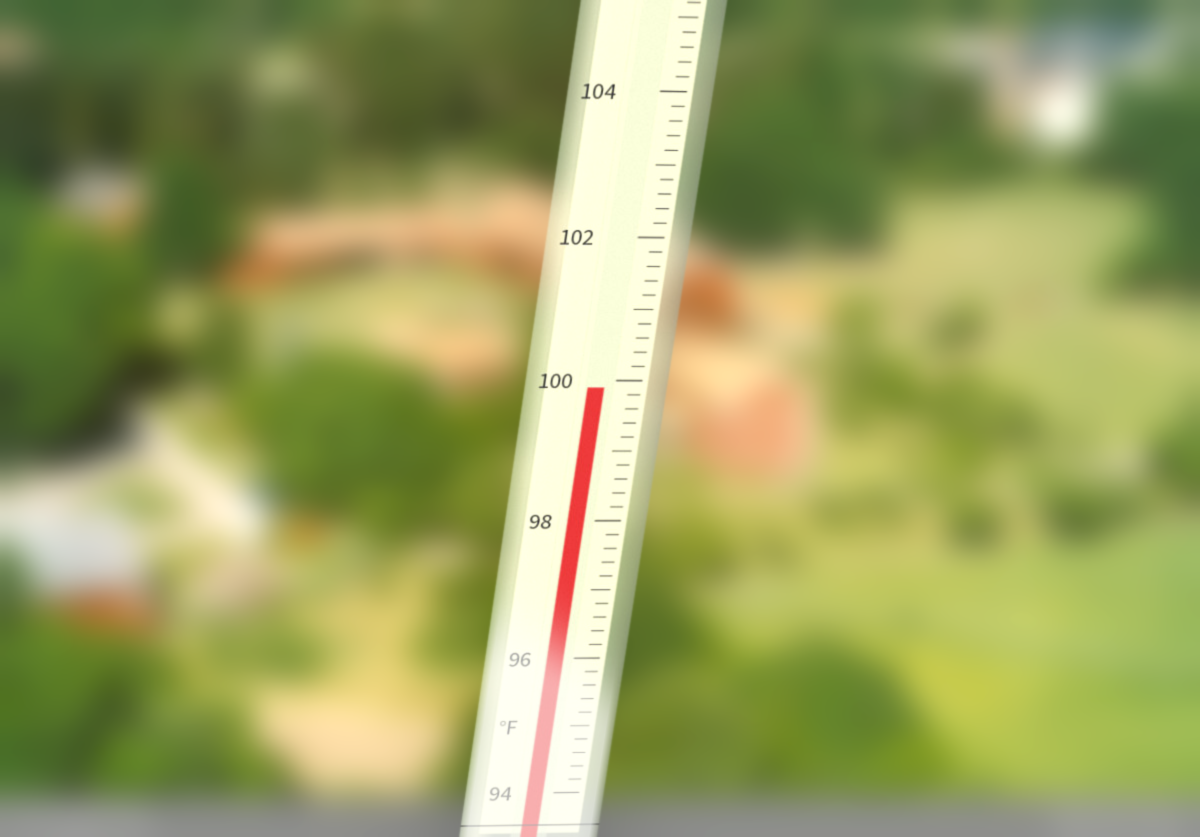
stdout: 99.9°F
